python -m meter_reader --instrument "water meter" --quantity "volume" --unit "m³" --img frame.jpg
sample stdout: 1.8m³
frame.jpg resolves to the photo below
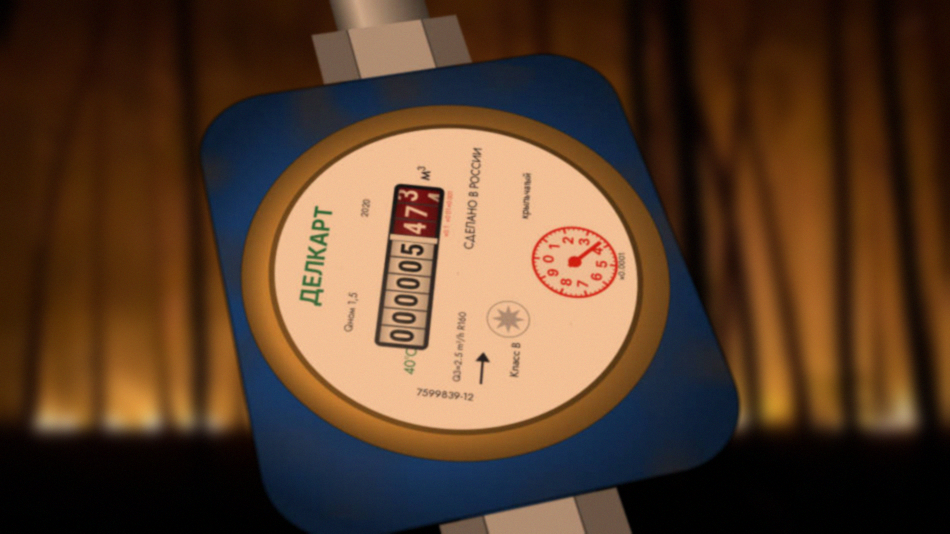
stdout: 5.4733m³
